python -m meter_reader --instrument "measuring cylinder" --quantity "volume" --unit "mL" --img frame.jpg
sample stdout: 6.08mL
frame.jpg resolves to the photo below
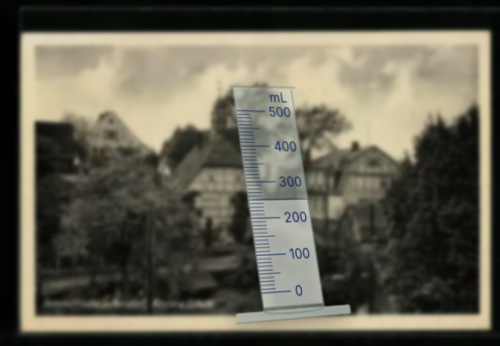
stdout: 250mL
